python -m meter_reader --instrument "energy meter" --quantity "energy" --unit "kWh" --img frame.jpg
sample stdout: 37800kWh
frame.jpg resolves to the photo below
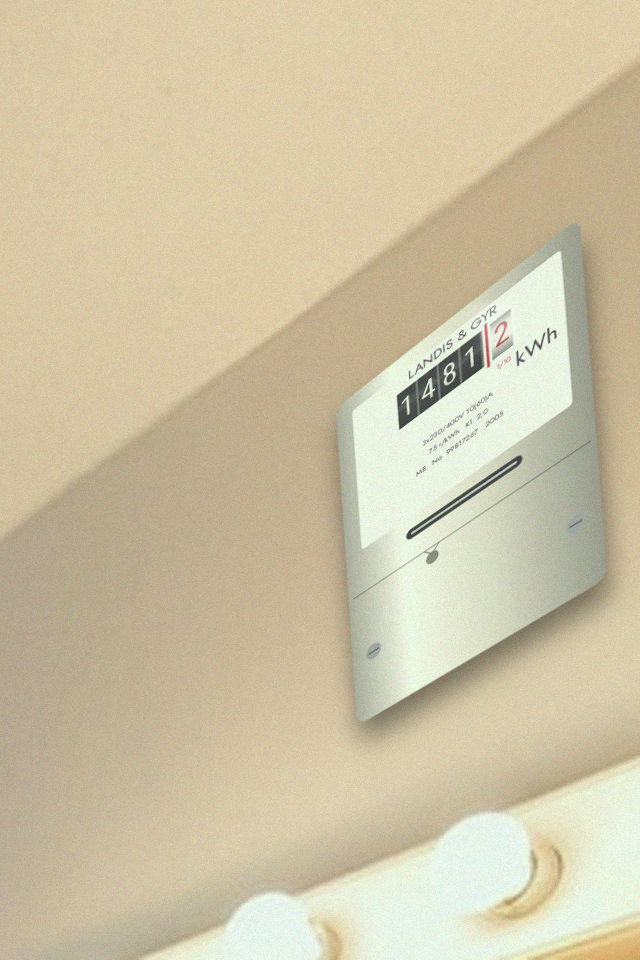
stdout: 1481.2kWh
